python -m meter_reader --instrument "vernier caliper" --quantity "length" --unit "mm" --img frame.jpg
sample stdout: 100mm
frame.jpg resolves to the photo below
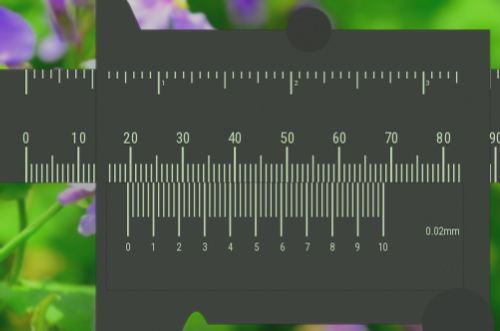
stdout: 19.5mm
